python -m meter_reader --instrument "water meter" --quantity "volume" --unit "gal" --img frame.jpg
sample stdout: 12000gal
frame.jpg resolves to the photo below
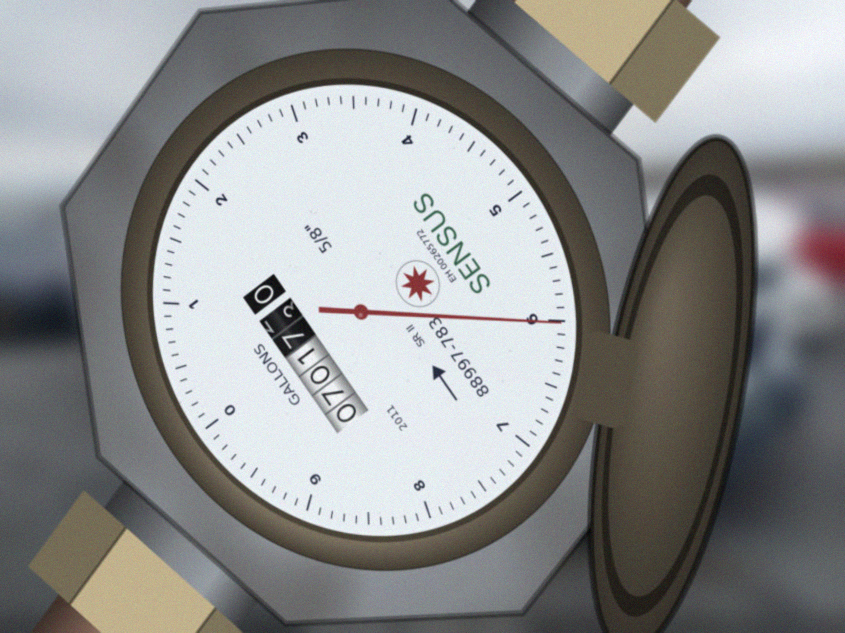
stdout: 701726.0gal
